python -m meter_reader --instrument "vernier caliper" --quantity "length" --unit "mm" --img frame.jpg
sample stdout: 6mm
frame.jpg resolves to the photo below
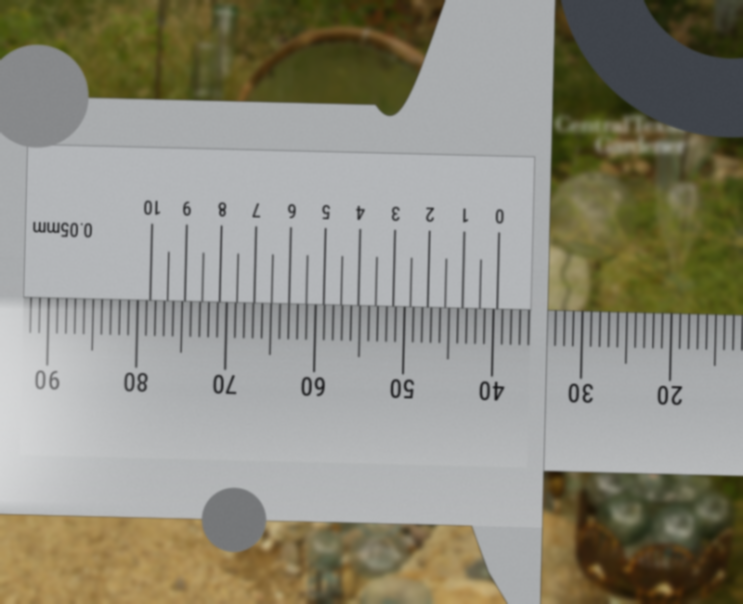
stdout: 39.6mm
